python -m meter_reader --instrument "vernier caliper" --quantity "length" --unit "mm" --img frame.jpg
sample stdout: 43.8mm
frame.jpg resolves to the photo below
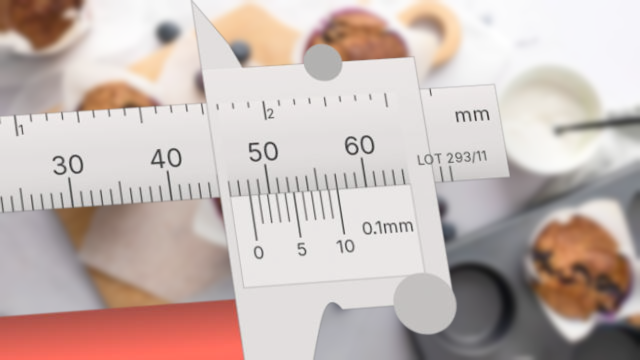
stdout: 48.0mm
